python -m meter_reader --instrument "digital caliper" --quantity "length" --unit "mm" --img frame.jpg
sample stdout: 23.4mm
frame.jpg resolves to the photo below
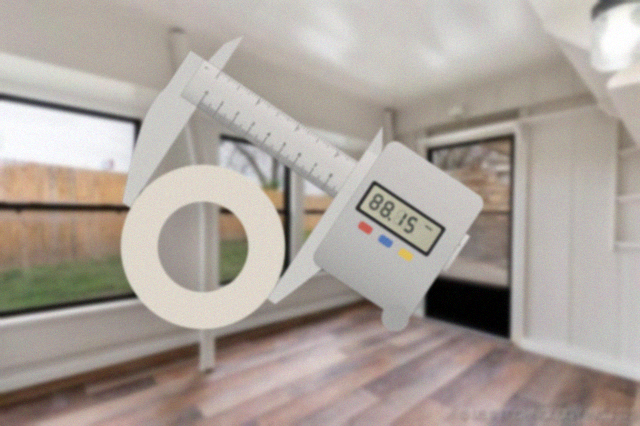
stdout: 88.15mm
